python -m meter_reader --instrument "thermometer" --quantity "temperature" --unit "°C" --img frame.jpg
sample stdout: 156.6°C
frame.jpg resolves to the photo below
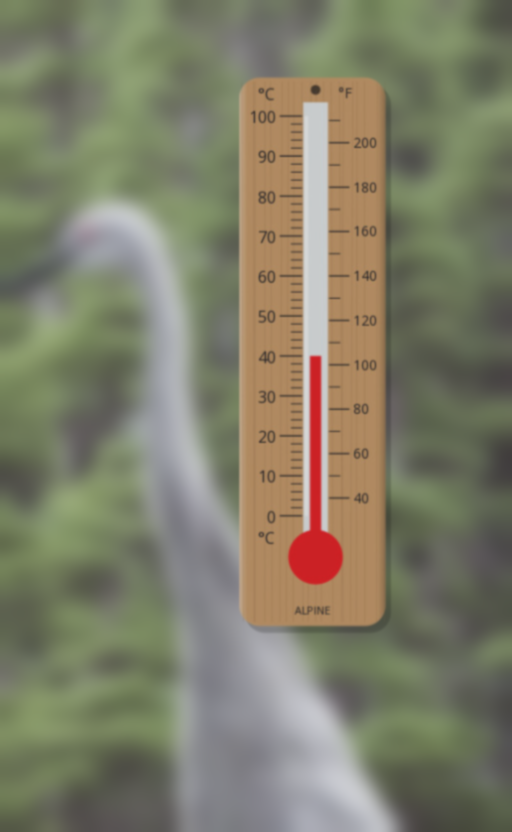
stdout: 40°C
